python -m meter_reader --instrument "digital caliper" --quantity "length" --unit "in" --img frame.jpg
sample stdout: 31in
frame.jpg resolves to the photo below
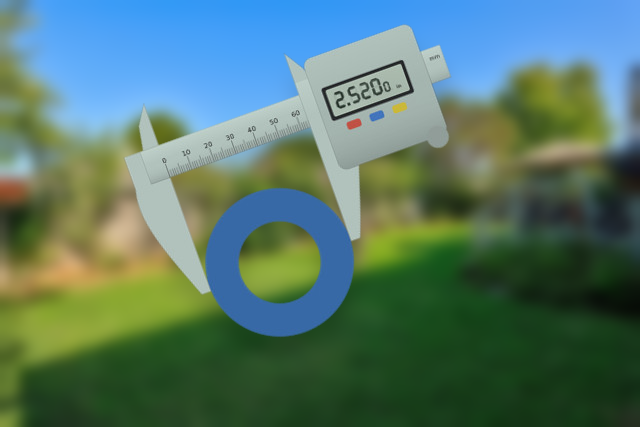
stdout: 2.5200in
